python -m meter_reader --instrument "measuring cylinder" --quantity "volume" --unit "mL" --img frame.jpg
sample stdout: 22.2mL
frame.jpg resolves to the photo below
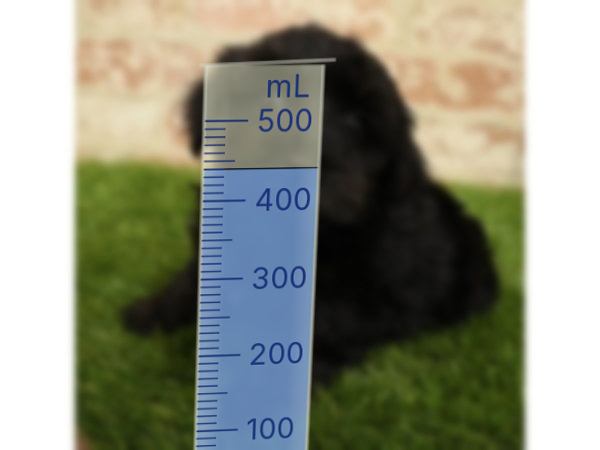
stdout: 440mL
